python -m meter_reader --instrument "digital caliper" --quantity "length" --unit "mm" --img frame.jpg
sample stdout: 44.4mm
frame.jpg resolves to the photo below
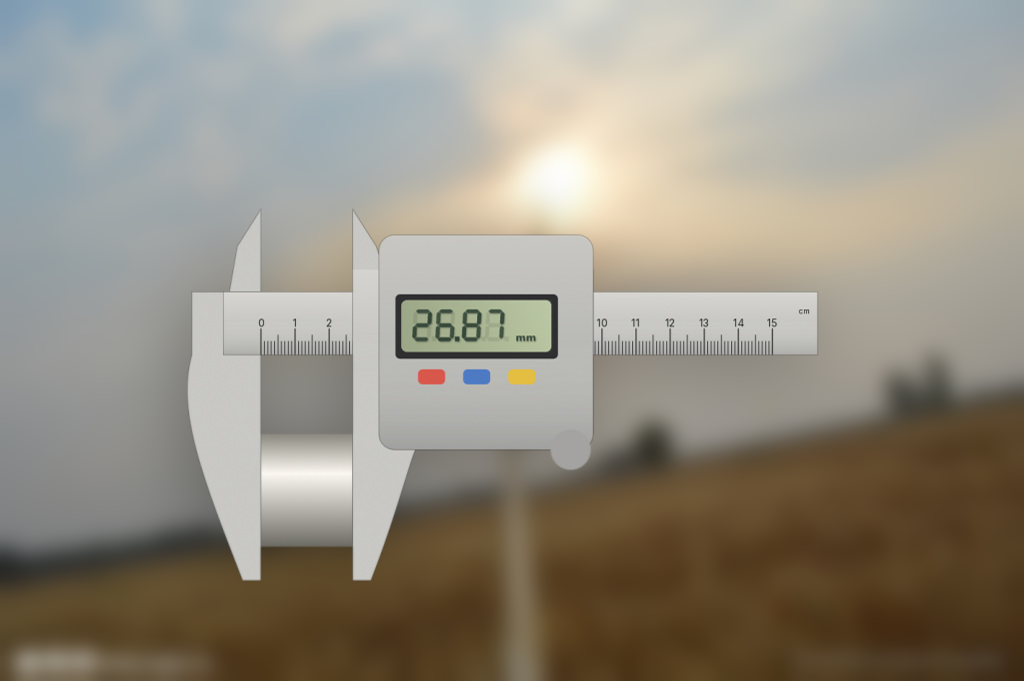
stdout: 26.87mm
